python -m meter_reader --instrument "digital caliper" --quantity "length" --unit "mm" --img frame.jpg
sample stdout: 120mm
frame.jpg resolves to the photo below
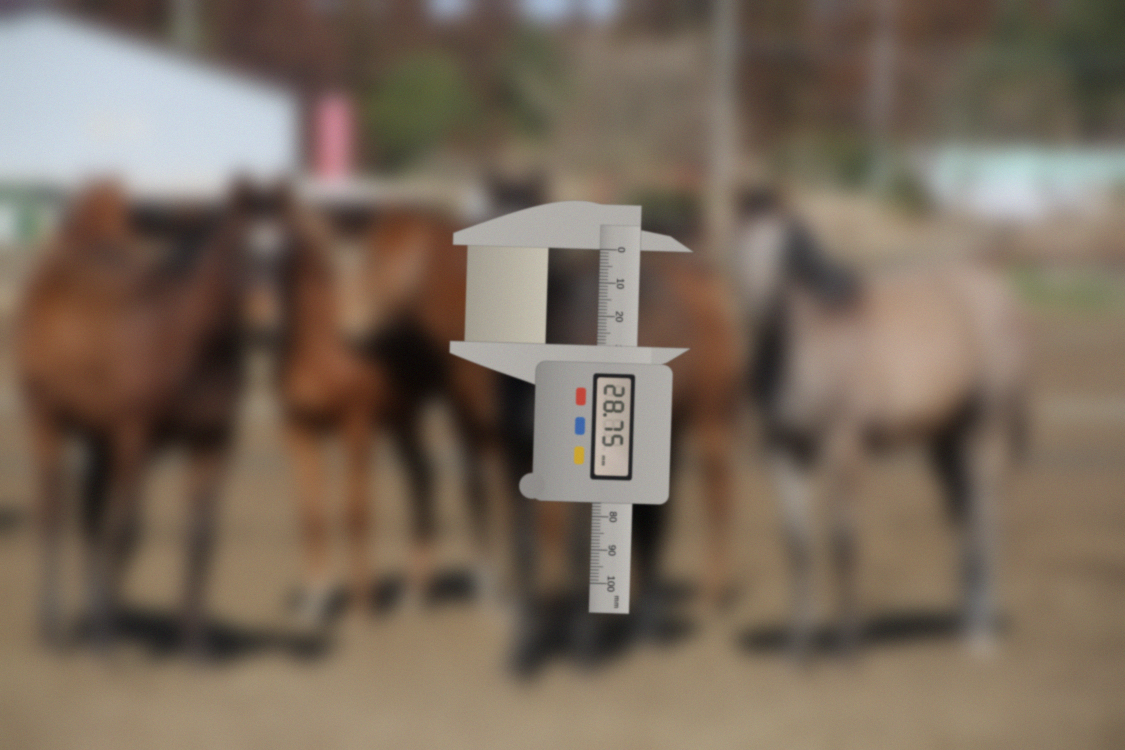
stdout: 28.75mm
